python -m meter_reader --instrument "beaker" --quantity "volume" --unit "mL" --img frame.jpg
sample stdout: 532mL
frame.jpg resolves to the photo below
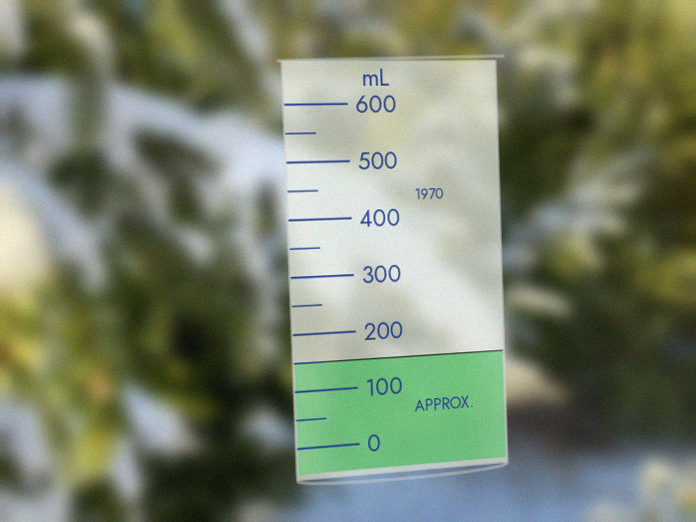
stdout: 150mL
